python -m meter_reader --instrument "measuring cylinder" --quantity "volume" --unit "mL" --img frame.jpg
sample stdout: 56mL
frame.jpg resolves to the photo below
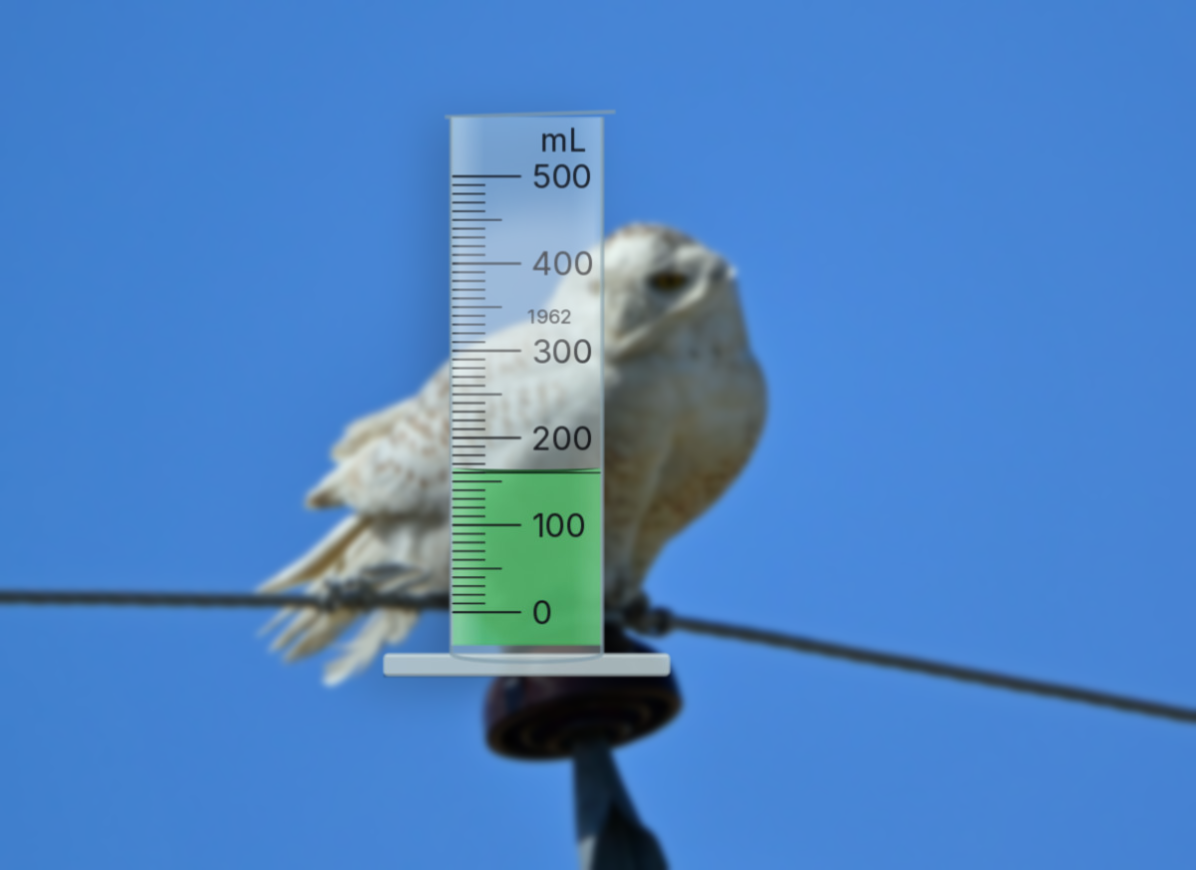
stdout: 160mL
